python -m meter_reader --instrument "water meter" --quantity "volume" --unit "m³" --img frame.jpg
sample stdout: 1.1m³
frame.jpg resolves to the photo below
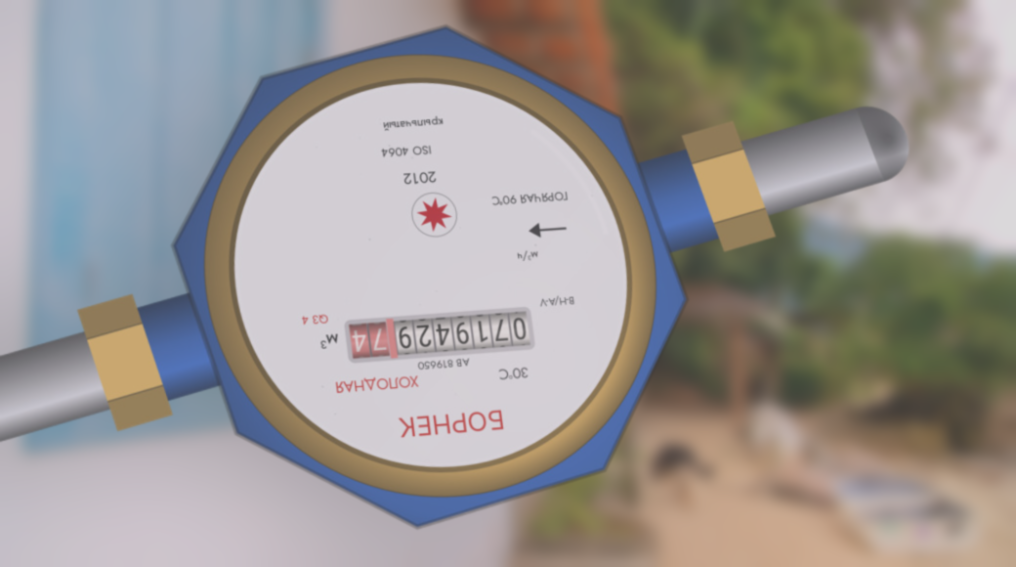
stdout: 719429.74m³
